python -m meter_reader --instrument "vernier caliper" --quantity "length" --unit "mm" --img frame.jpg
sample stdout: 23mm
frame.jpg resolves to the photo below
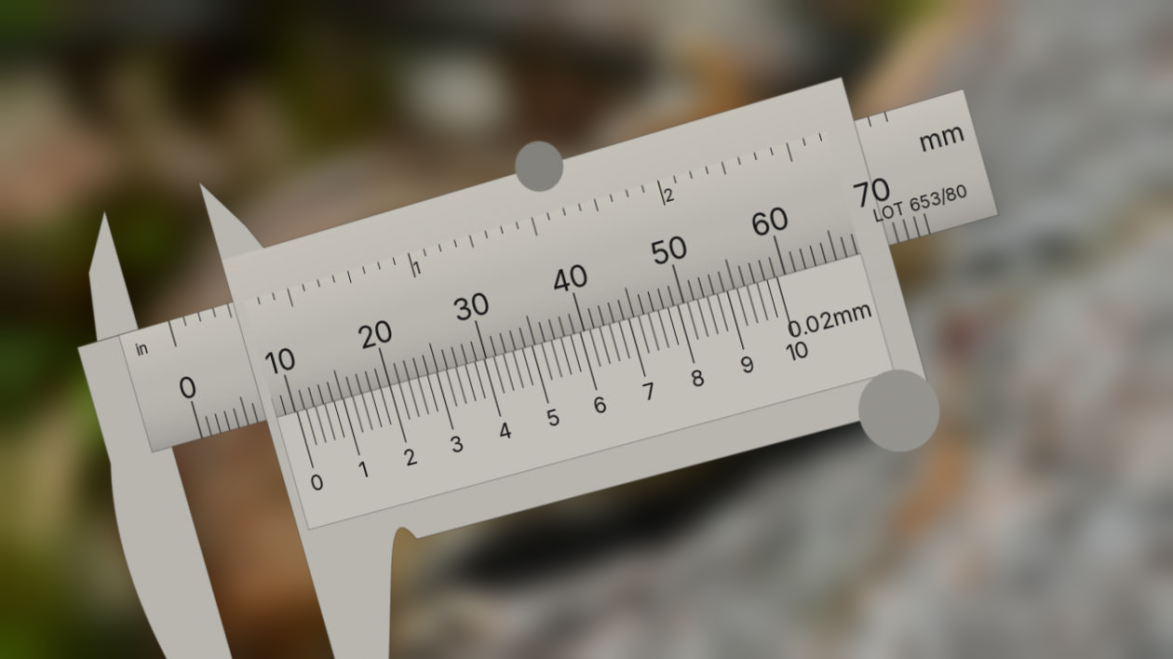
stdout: 10.2mm
